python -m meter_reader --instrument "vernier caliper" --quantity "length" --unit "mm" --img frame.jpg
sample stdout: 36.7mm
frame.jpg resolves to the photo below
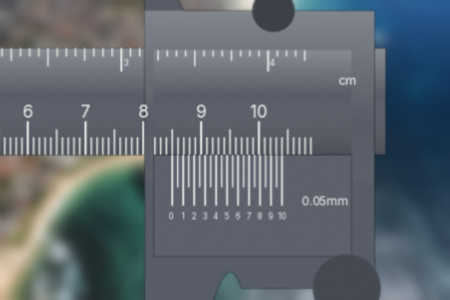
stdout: 85.0mm
